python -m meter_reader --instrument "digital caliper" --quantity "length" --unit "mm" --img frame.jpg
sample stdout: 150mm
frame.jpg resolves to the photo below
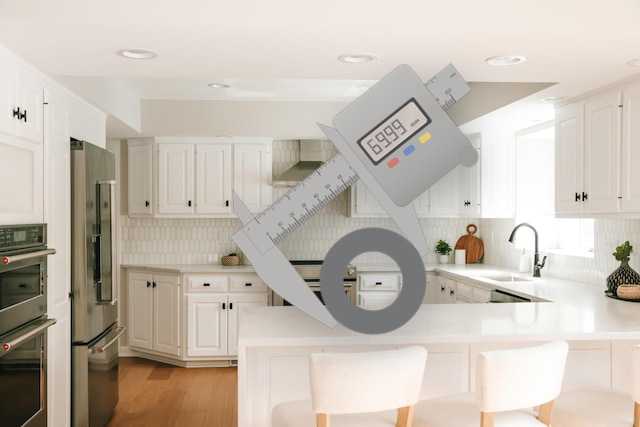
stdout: 69.99mm
